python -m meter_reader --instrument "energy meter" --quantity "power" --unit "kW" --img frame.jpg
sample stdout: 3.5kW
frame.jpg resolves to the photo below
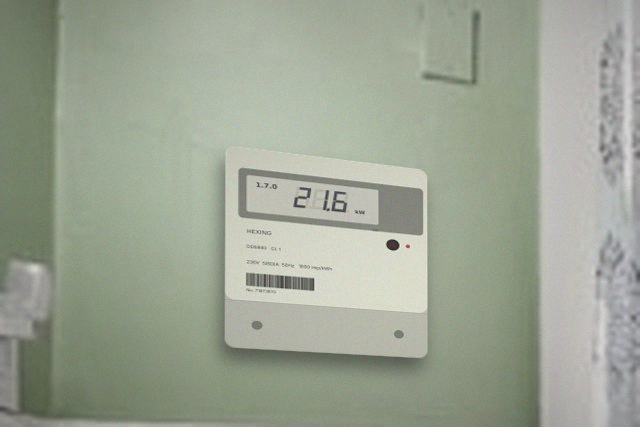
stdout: 21.6kW
